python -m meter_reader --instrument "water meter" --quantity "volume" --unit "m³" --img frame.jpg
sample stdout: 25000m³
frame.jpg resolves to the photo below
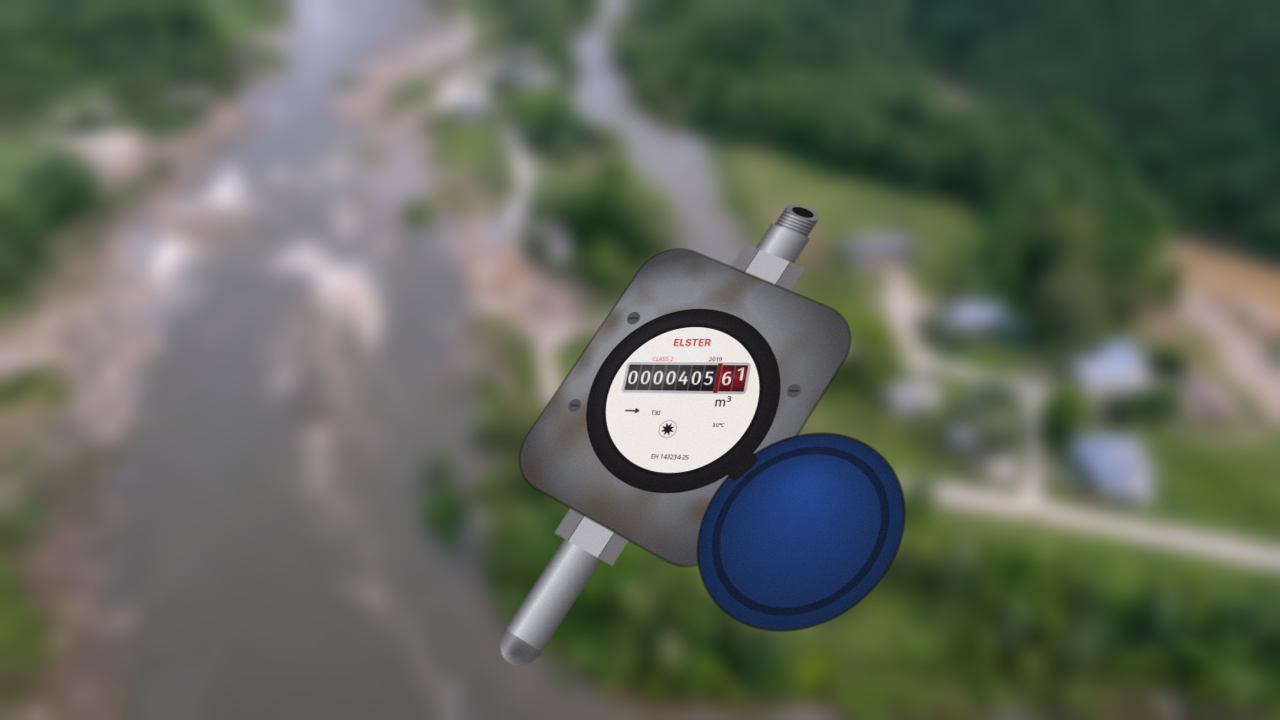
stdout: 405.61m³
